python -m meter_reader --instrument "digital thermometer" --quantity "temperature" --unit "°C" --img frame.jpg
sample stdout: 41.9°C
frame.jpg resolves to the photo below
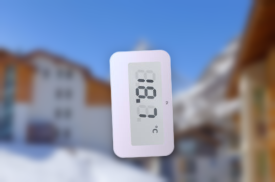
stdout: 18.7°C
